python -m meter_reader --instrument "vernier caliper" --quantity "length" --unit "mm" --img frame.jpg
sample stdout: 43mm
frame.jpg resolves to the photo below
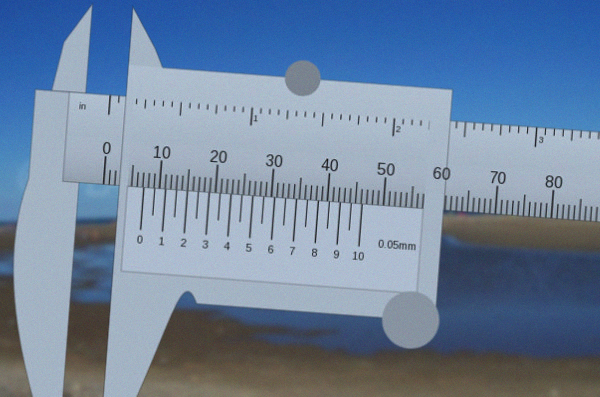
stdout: 7.2mm
